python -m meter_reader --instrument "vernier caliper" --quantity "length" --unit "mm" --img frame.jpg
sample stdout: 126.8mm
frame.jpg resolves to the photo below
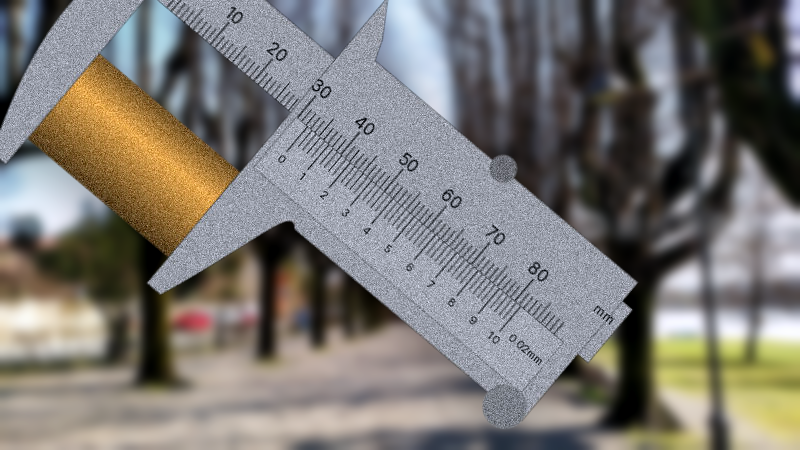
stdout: 32.4mm
